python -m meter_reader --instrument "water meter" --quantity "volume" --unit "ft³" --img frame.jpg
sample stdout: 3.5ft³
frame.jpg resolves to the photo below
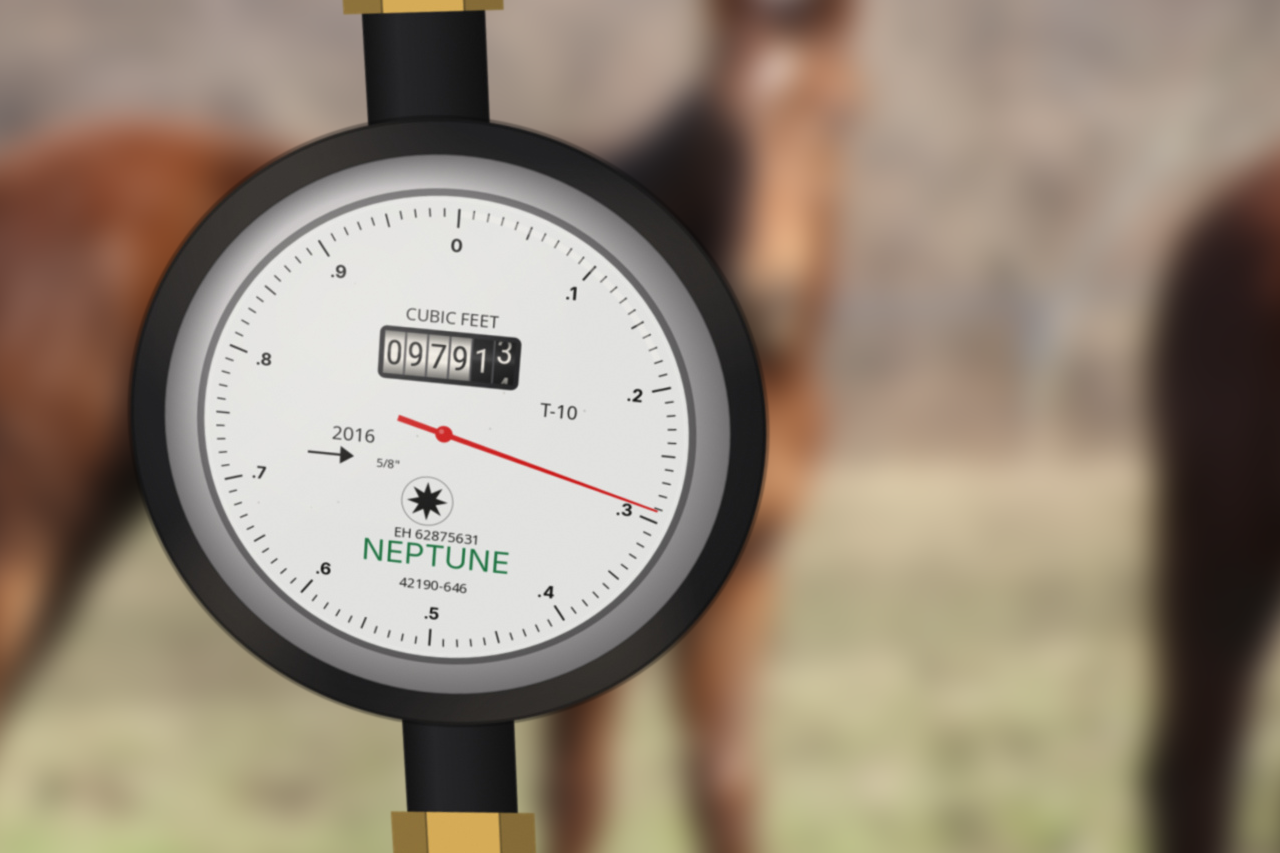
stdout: 97913.29ft³
